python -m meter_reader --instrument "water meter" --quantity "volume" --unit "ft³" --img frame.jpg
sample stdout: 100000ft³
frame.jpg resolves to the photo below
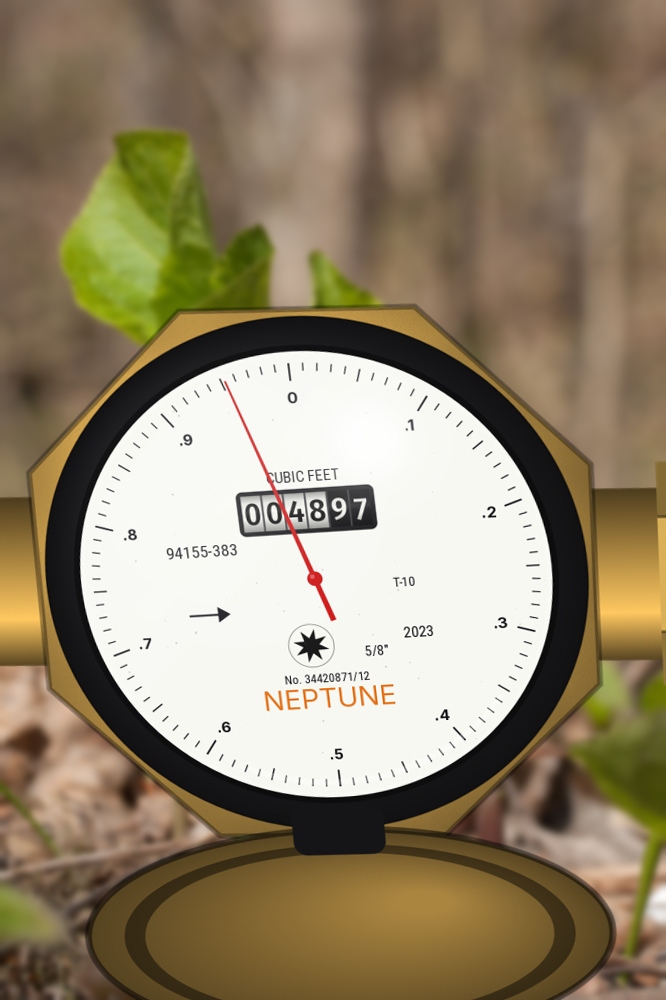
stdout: 4896.95ft³
